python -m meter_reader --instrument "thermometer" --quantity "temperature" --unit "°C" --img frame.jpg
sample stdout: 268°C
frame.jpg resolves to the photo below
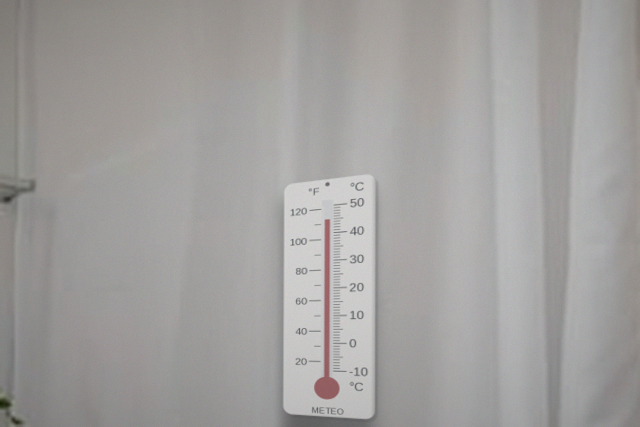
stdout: 45°C
